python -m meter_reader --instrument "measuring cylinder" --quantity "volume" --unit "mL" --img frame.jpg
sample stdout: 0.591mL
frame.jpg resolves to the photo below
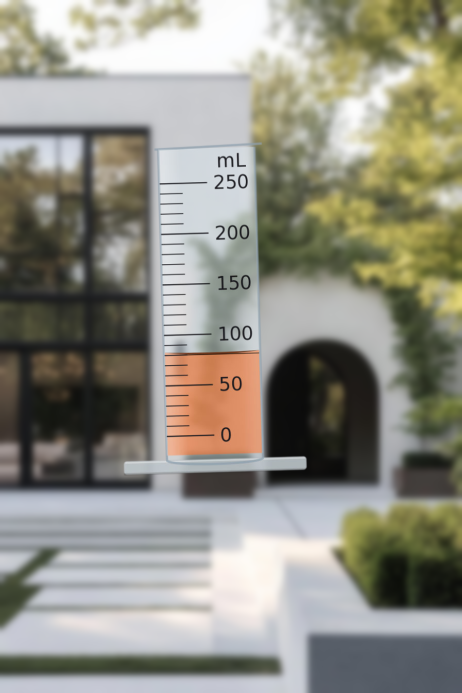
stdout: 80mL
